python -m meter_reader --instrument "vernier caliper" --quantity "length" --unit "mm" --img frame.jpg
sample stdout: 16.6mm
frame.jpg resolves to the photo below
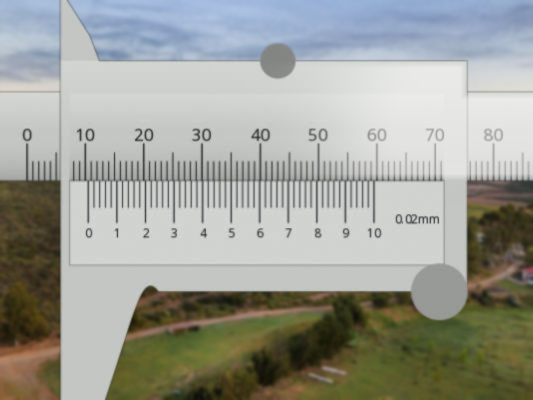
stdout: 10.5mm
